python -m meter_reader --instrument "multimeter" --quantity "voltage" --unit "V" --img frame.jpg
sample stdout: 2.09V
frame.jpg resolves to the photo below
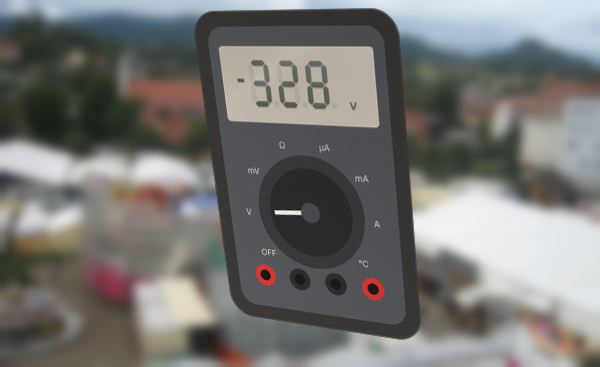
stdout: -328V
